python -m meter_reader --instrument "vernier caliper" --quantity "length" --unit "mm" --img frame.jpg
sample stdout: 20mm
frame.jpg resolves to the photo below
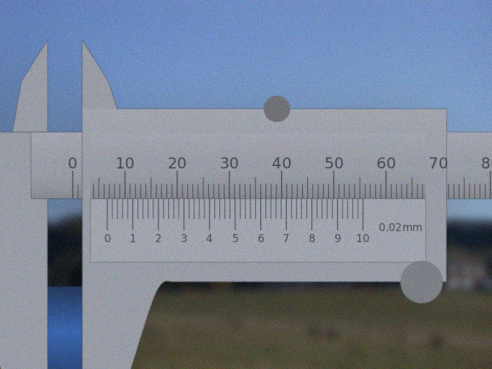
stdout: 6.6mm
